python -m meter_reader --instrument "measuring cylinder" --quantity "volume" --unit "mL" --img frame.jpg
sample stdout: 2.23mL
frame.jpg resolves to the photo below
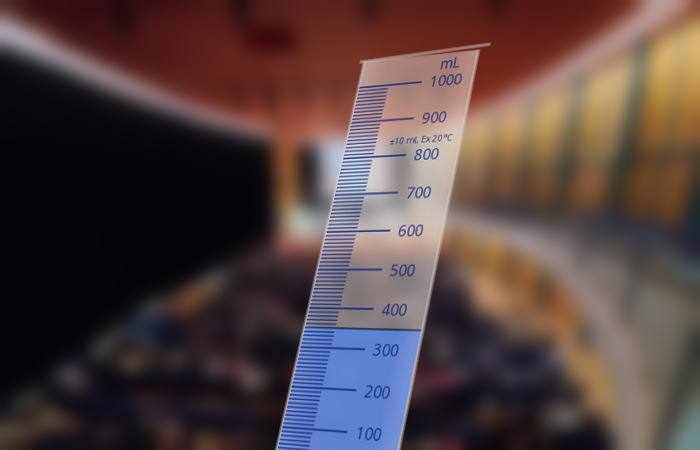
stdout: 350mL
